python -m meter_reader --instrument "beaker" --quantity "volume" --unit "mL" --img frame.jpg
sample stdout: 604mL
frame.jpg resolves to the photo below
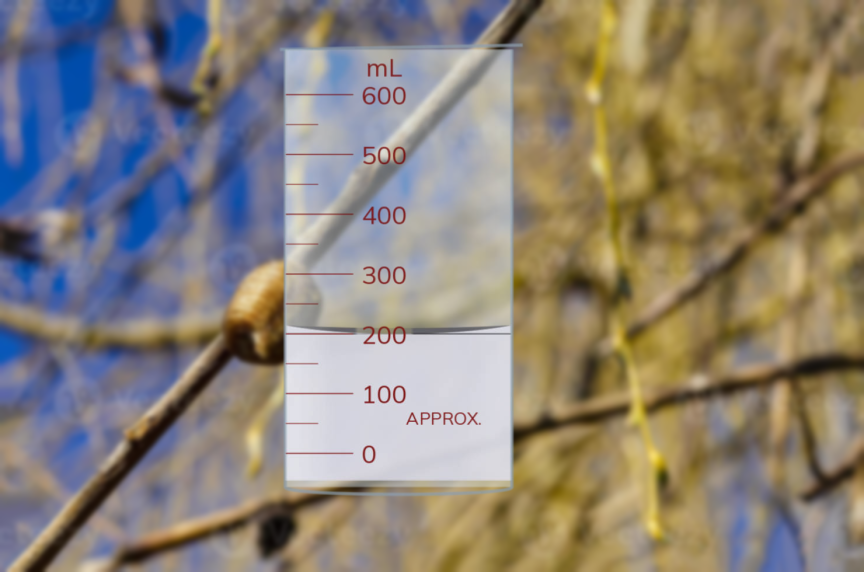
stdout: 200mL
